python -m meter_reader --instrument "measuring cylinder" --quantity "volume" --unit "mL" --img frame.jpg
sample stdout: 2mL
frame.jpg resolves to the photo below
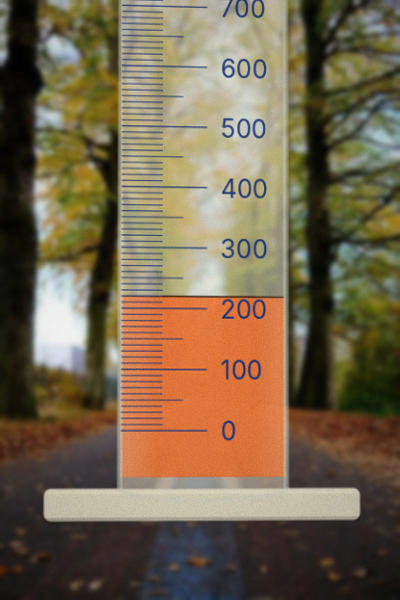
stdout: 220mL
